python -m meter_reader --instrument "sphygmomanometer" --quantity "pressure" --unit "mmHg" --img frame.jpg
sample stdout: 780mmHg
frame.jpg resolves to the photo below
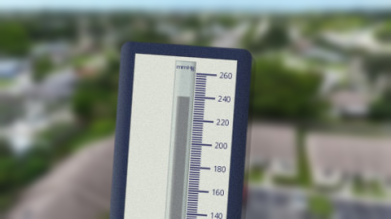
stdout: 240mmHg
